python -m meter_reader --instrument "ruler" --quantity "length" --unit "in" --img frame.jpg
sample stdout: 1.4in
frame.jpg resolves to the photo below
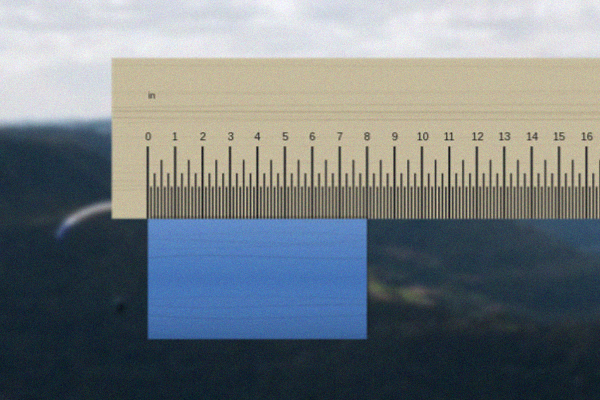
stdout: 8in
